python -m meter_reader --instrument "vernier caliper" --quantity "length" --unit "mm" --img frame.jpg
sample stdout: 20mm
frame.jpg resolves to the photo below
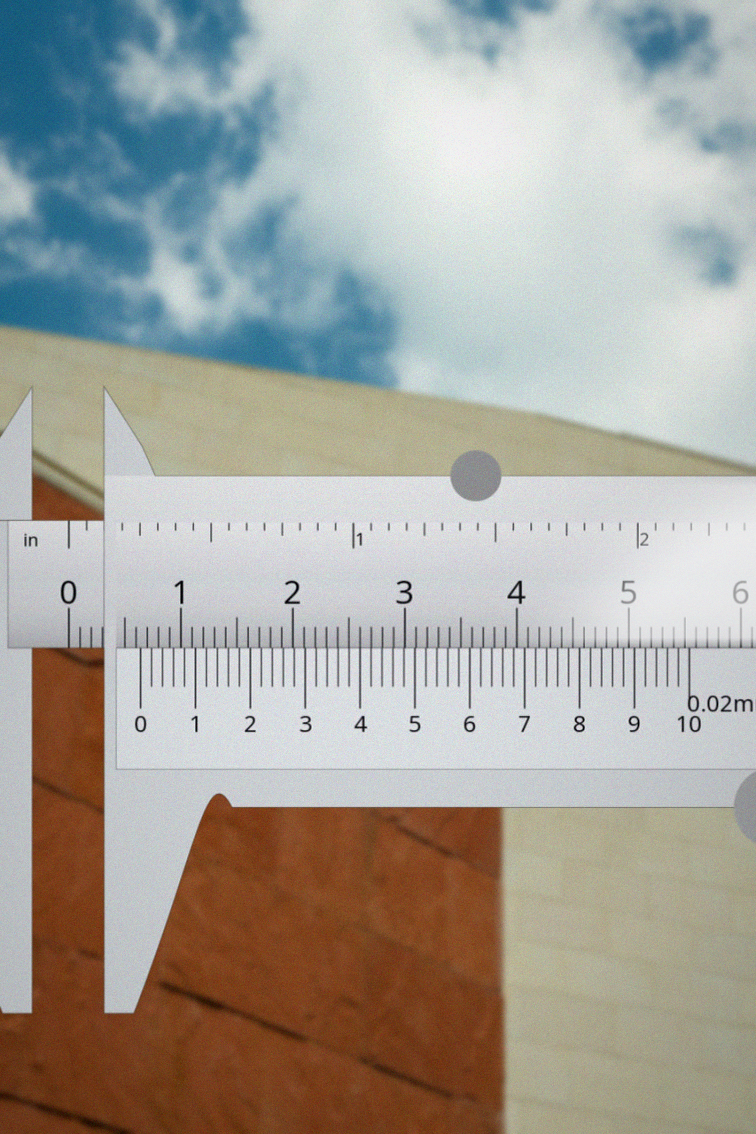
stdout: 6.4mm
